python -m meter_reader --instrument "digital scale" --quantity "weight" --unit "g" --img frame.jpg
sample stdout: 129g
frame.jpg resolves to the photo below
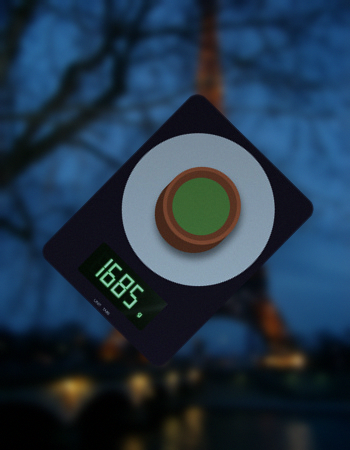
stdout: 1685g
